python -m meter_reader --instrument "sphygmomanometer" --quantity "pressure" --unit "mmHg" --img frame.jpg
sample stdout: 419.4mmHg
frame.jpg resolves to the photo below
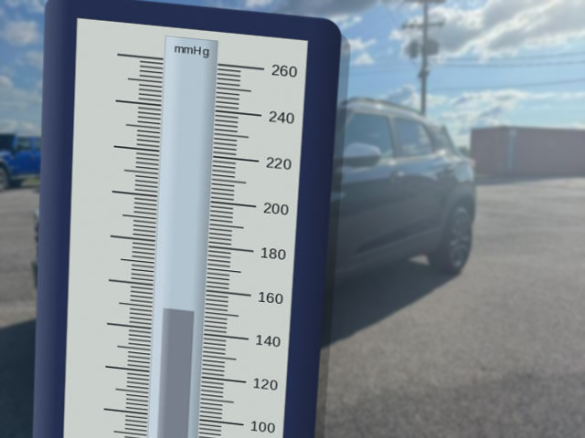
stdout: 150mmHg
